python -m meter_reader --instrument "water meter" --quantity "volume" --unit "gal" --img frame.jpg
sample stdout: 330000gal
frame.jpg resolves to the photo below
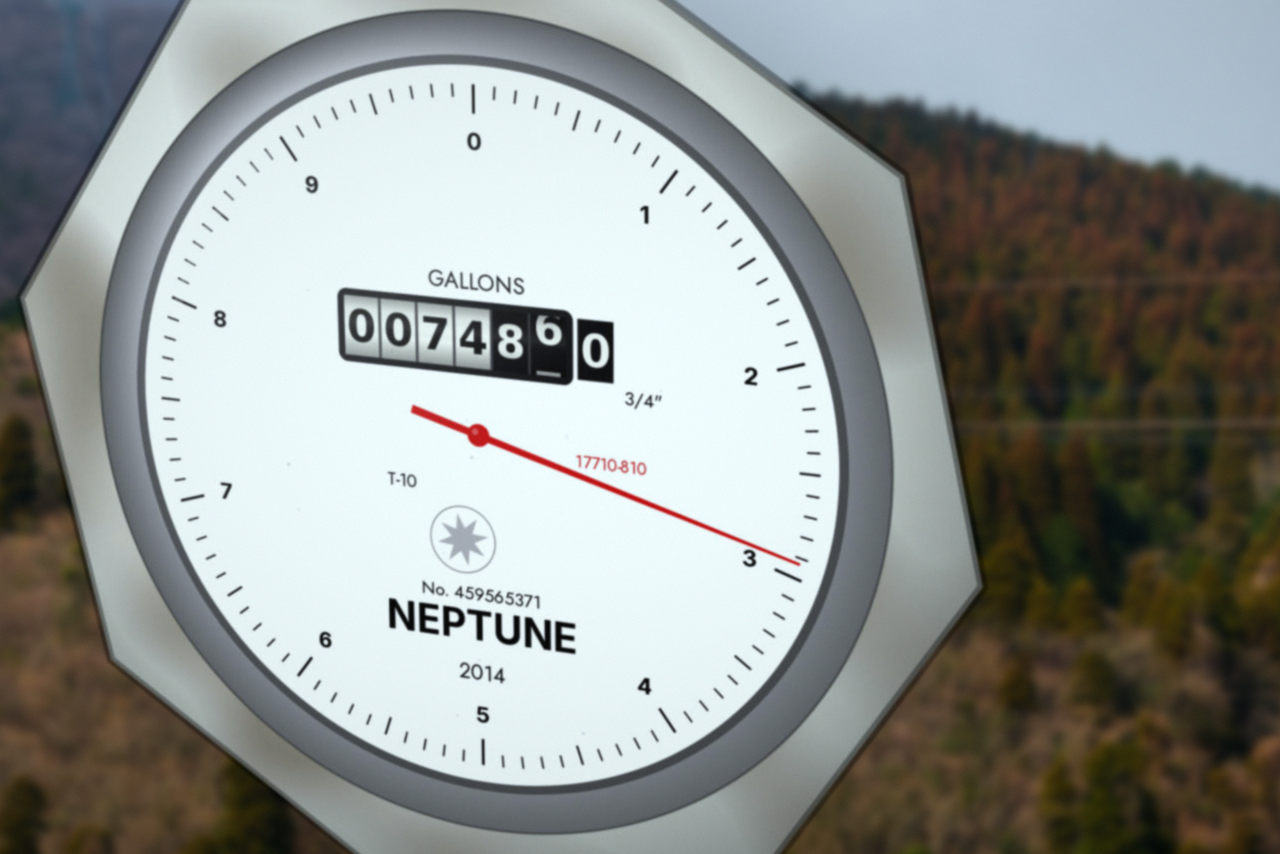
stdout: 74862.9gal
